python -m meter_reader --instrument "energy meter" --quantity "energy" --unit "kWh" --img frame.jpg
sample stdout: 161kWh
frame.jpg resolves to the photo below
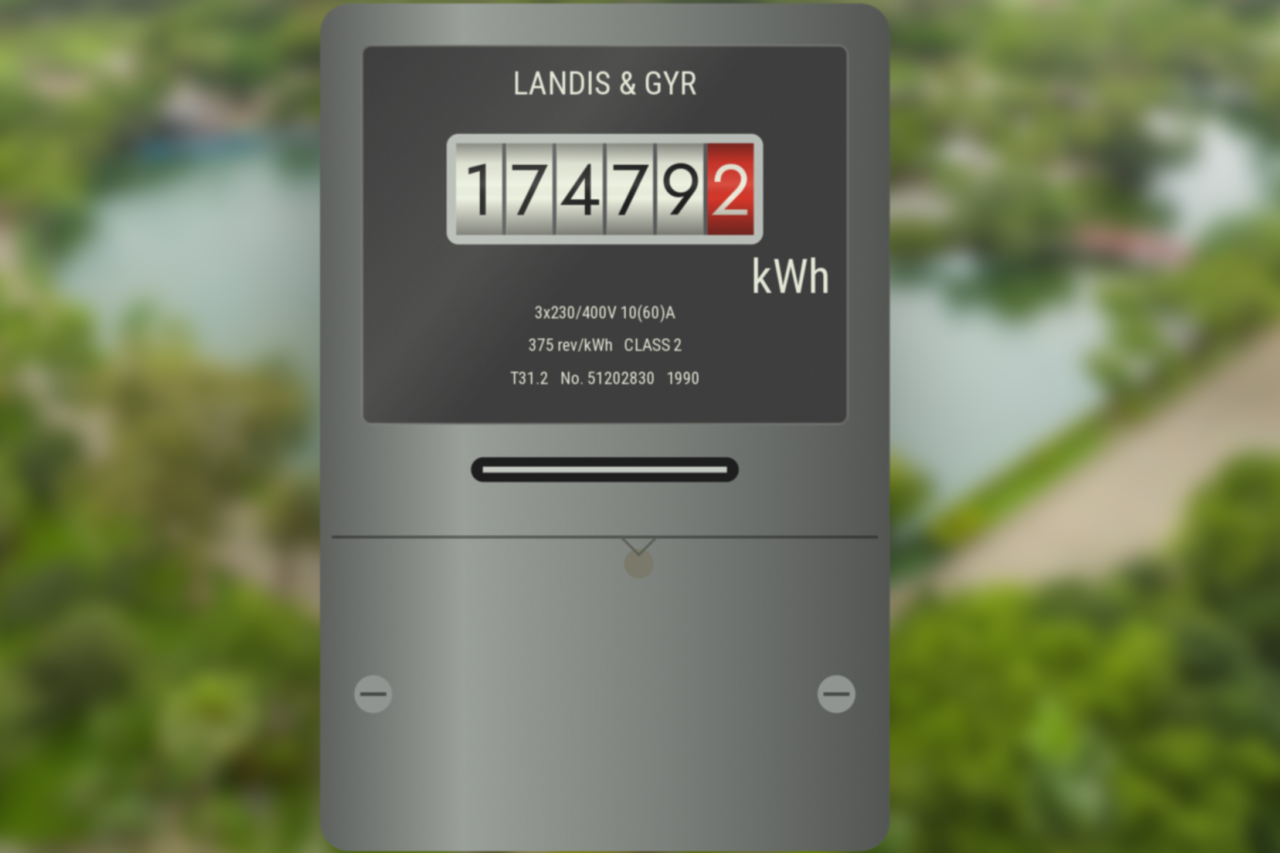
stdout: 17479.2kWh
